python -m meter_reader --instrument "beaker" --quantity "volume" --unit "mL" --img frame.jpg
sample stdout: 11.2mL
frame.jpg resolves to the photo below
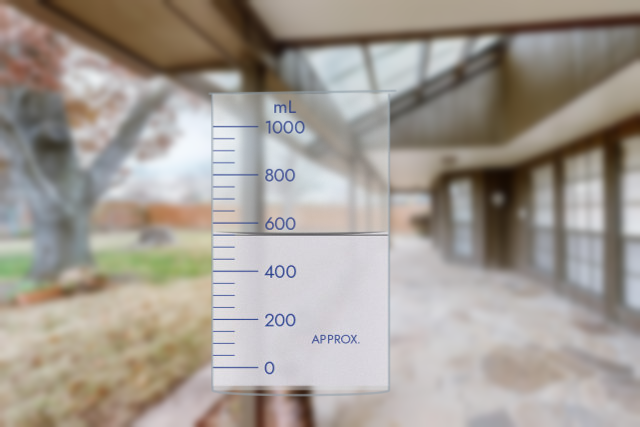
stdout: 550mL
